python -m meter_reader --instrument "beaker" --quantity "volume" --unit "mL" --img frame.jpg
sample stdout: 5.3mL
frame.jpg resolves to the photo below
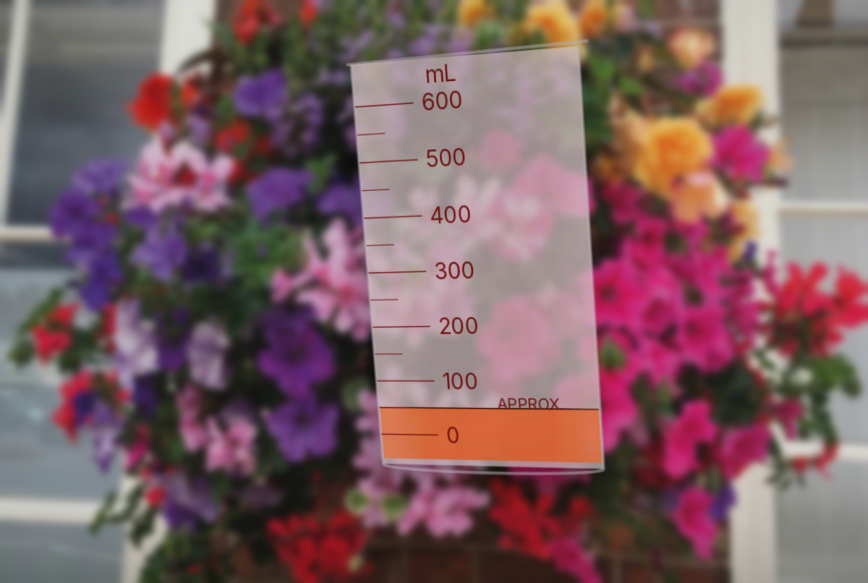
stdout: 50mL
